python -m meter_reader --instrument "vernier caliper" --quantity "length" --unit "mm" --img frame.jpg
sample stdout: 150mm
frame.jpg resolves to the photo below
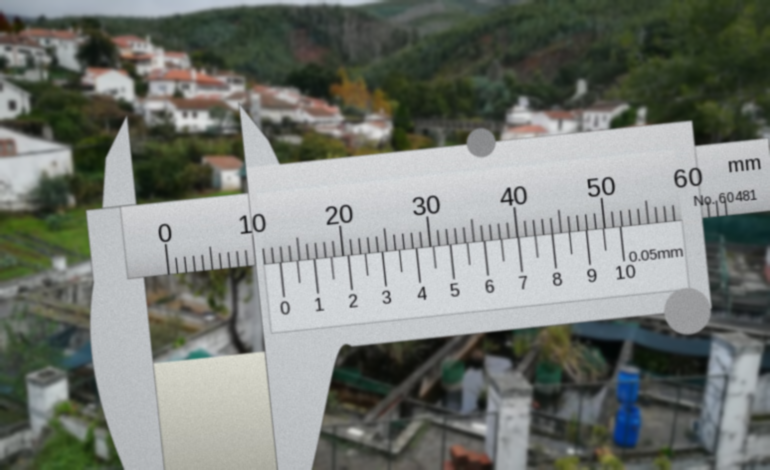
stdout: 12.8mm
